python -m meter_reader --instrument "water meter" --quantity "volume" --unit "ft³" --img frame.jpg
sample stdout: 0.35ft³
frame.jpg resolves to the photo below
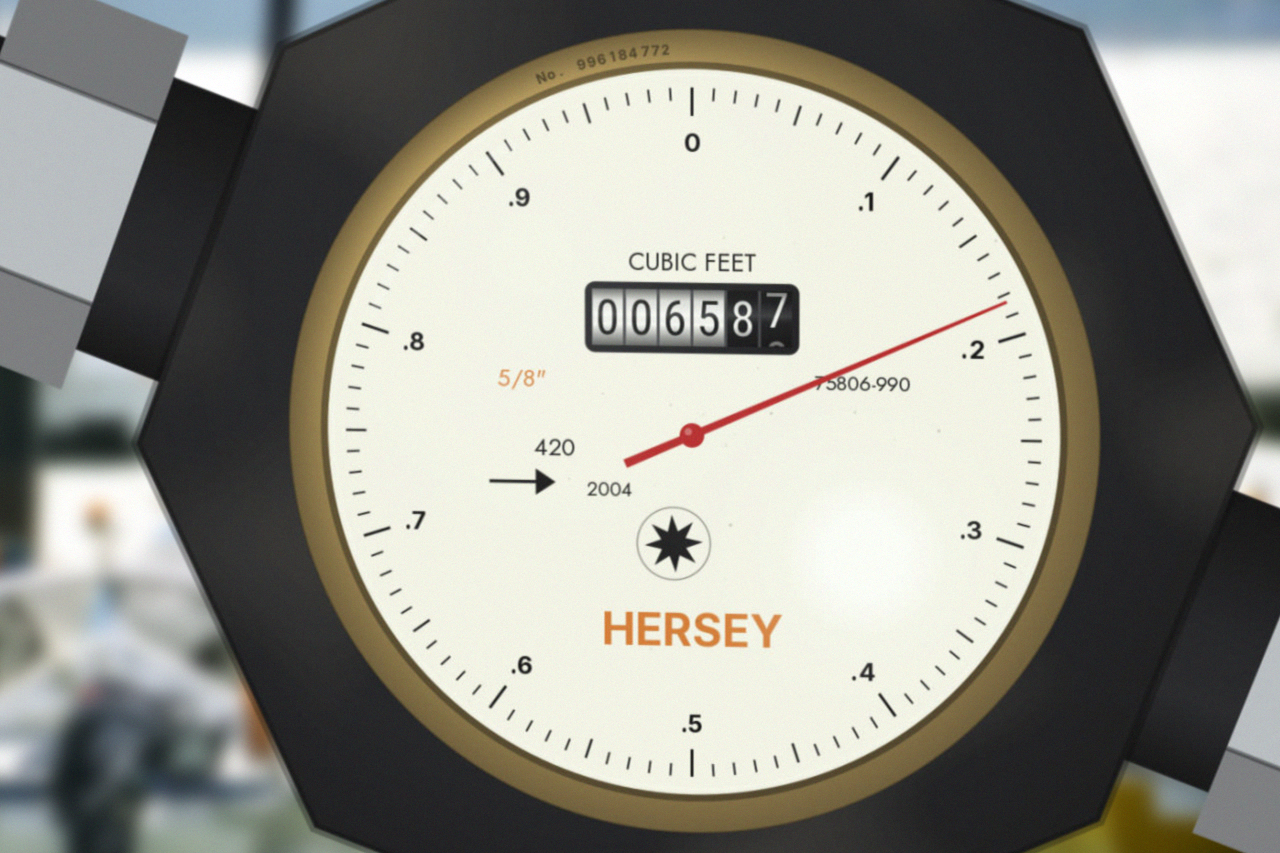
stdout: 6587.18ft³
